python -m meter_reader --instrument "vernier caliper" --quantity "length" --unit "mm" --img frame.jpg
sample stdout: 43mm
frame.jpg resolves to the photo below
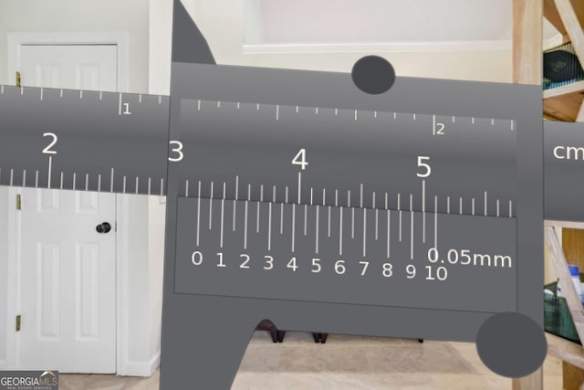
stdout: 32.0mm
